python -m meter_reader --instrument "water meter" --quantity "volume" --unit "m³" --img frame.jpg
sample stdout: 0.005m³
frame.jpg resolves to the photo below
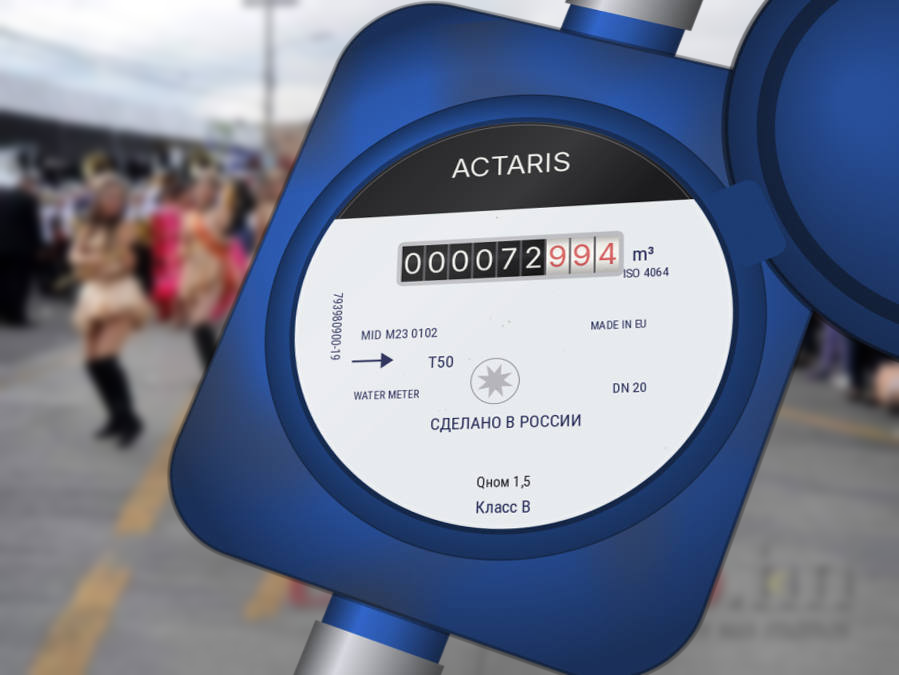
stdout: 72.994m³
